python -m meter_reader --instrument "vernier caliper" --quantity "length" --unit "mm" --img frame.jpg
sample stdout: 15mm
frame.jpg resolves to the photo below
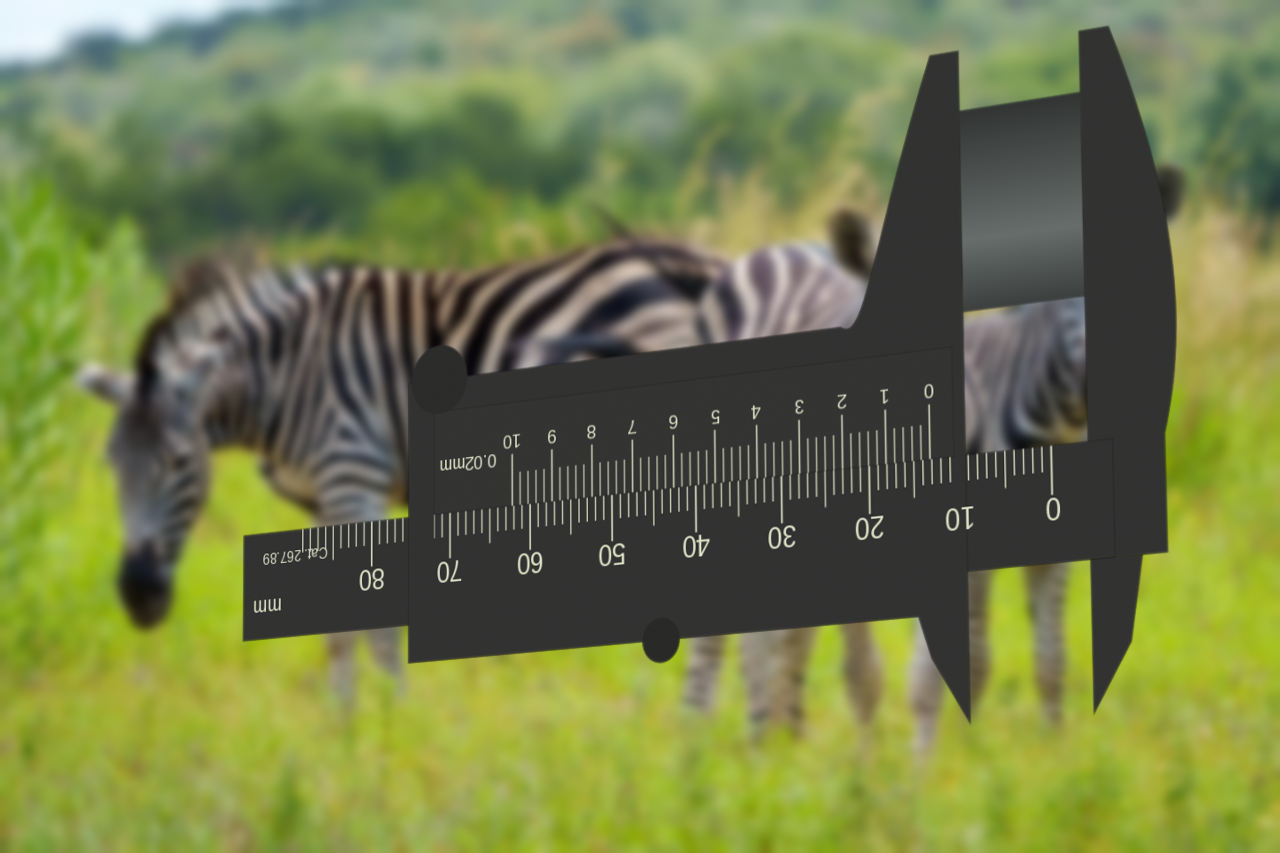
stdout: 13.2mm
